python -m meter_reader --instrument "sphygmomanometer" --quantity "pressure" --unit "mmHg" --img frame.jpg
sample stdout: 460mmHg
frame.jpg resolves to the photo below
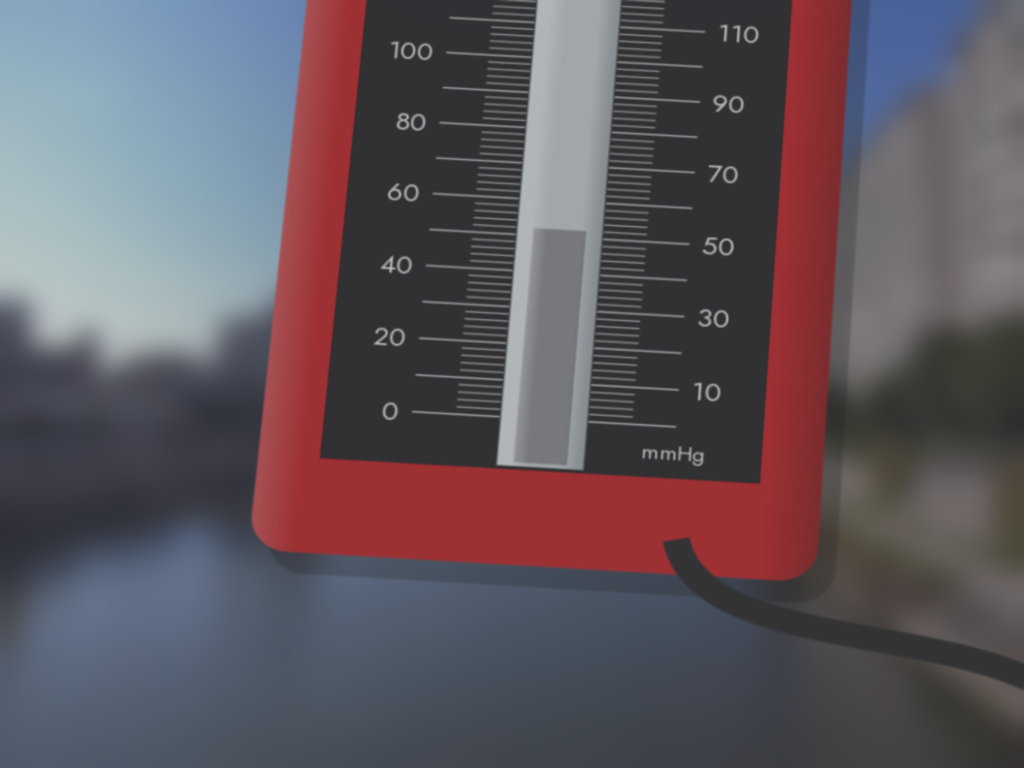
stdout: 52mmHg
